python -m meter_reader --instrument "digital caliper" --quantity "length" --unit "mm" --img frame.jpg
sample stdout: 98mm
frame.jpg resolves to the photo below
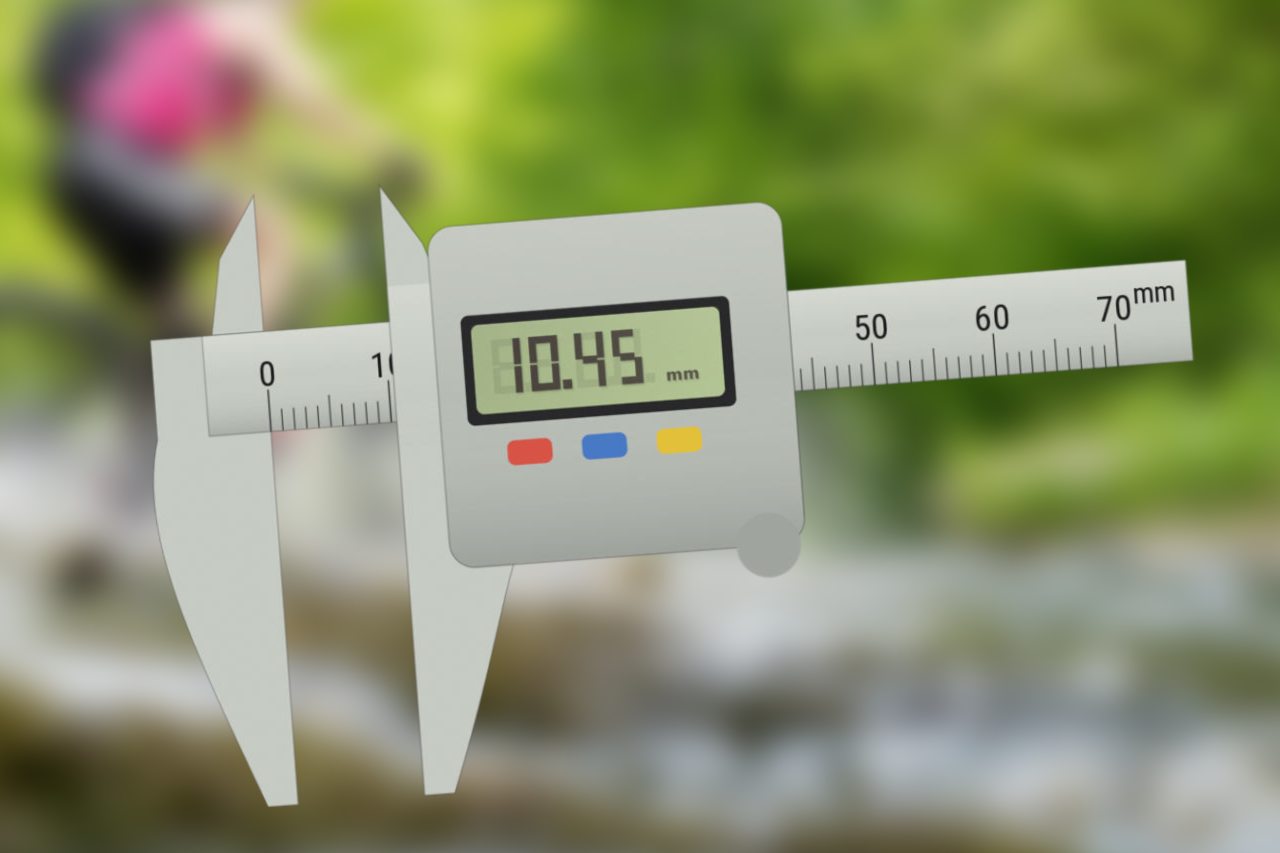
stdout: 10.45mm
